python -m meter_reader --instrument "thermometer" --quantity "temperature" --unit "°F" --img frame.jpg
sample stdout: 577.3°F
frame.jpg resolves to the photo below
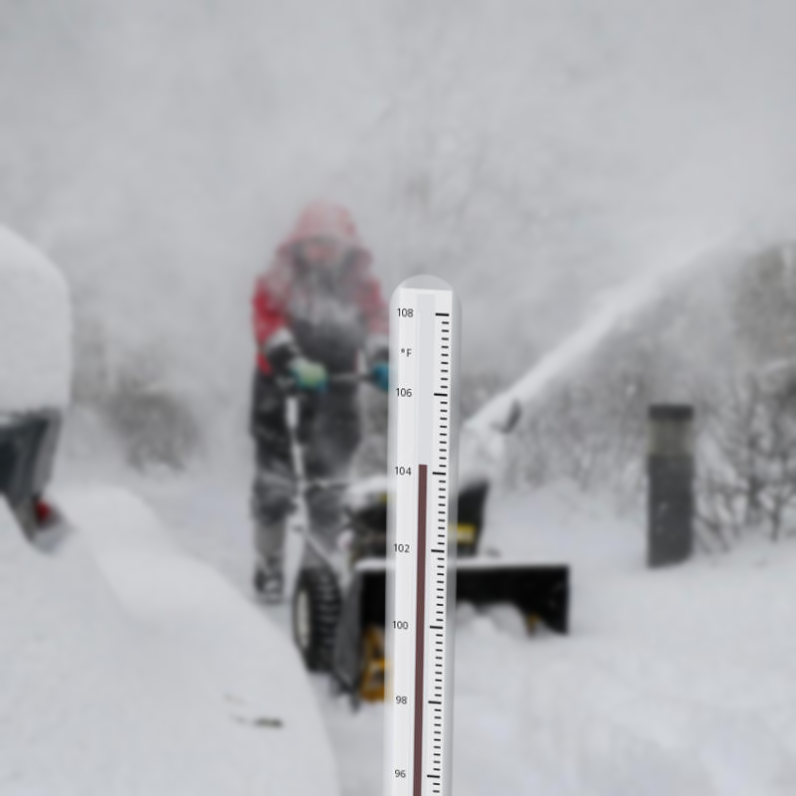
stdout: 104.2°F
